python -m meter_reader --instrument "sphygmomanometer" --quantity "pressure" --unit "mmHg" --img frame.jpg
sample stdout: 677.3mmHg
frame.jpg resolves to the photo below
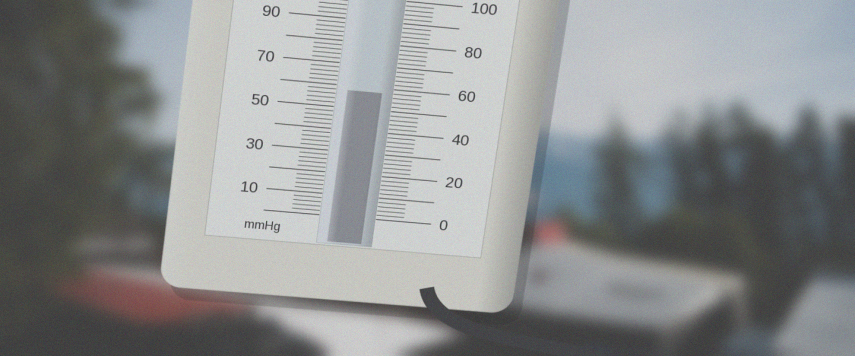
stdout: 58mmHg
